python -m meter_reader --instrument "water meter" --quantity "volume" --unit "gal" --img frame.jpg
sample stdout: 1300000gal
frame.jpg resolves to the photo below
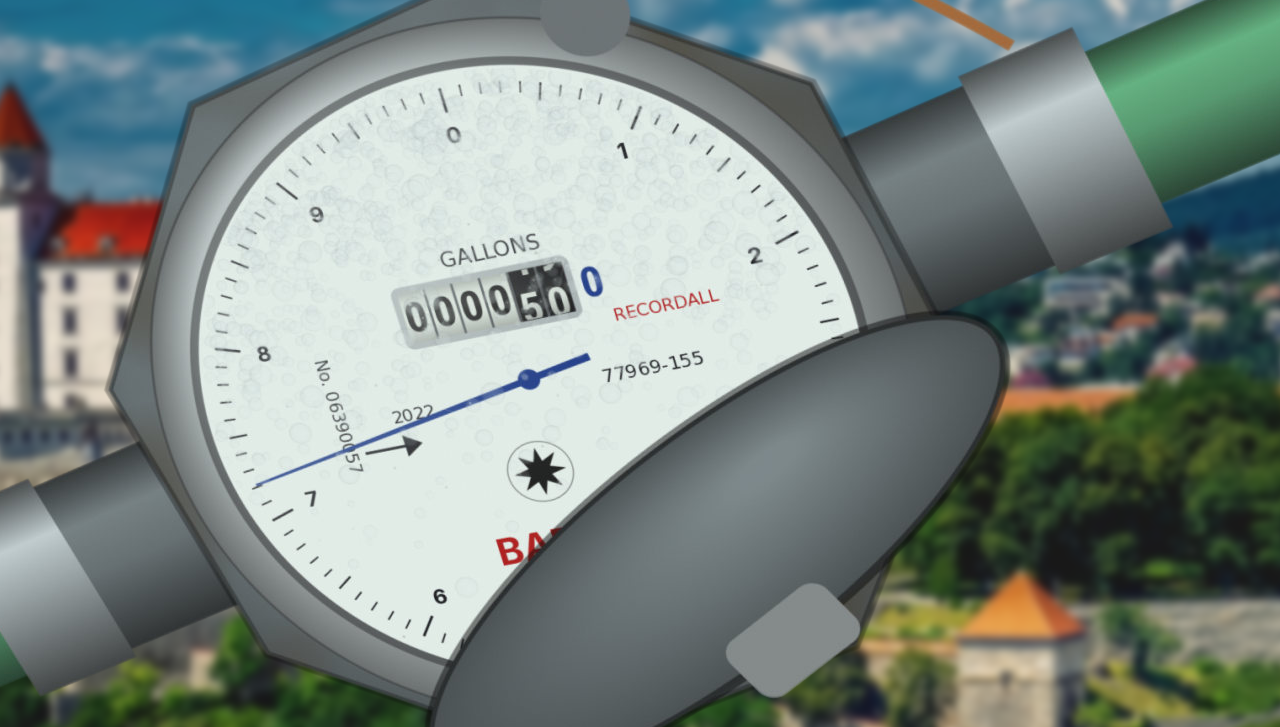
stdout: 497.2gal
